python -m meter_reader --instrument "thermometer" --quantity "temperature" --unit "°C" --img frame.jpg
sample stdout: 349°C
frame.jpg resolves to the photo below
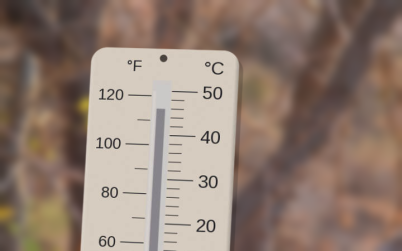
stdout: 46°C
